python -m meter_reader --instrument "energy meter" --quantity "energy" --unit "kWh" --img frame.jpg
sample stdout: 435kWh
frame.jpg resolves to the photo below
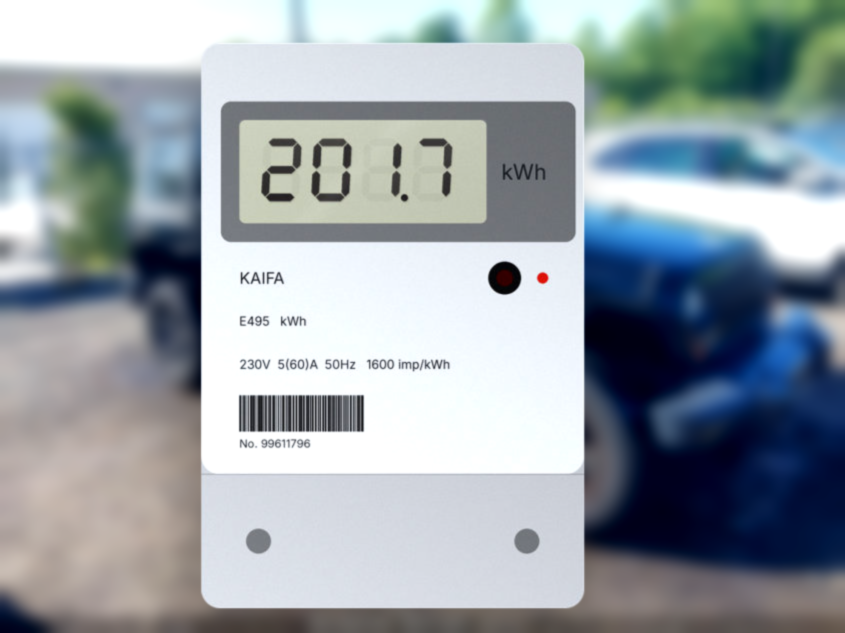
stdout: 201.7kWh
